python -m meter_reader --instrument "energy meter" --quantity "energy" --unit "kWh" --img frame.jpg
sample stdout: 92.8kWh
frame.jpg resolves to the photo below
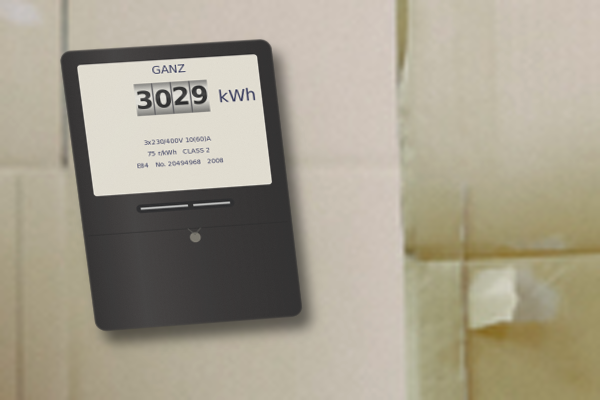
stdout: 3029kWh
